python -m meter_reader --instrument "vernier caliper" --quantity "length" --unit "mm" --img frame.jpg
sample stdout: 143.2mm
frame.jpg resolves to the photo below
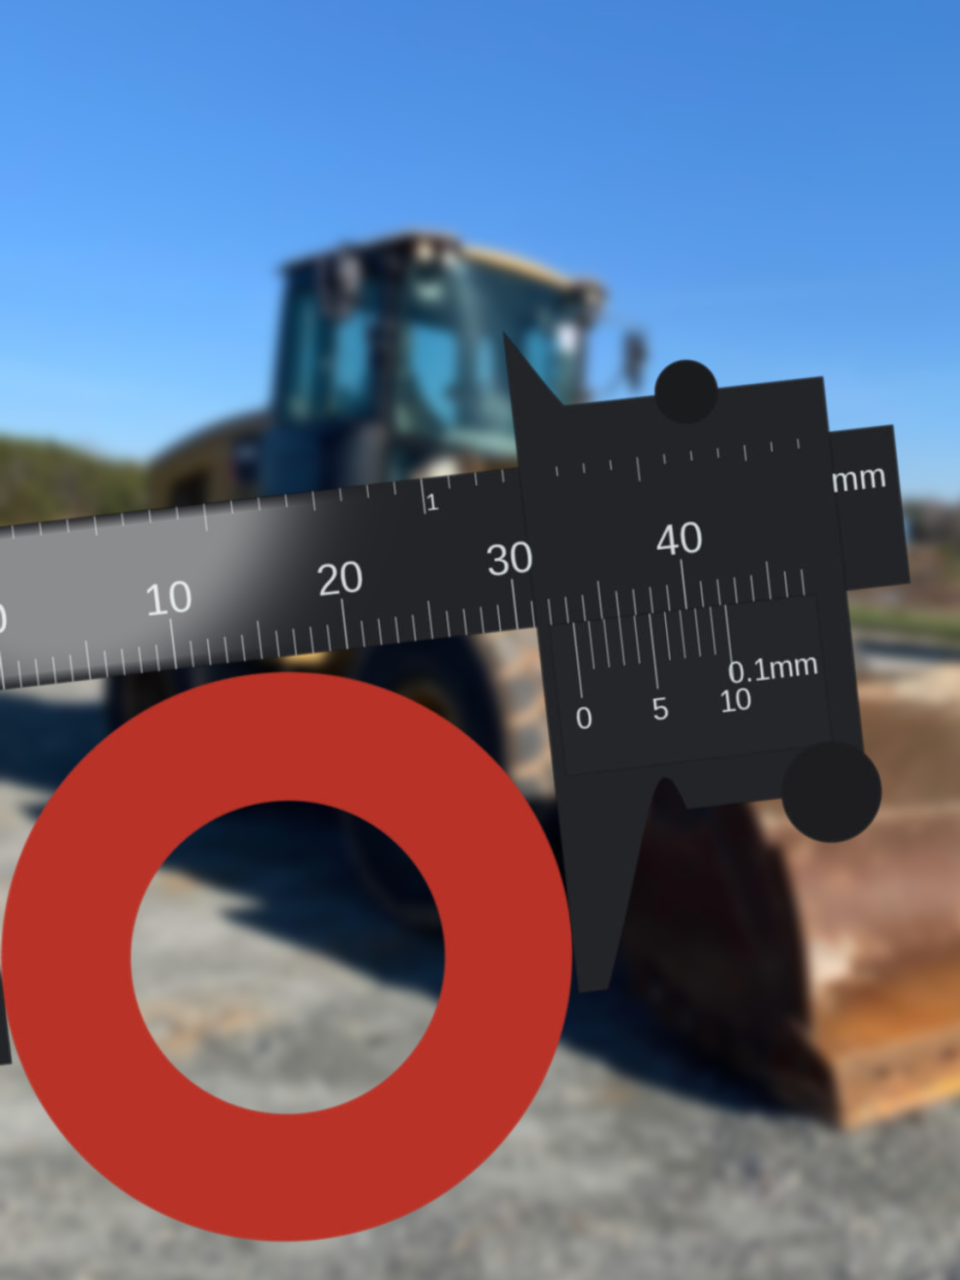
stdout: 33.3mm
